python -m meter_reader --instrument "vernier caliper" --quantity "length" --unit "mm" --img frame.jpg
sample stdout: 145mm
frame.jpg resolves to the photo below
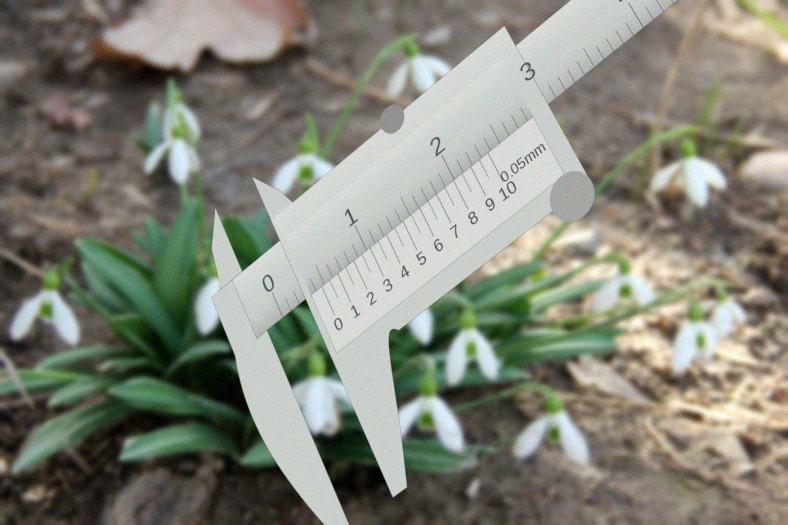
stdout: 4.7mm
